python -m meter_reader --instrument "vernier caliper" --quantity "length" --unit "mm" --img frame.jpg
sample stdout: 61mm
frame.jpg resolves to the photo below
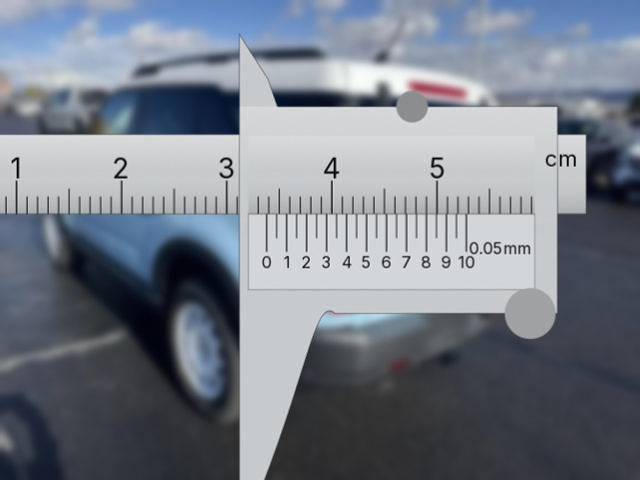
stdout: 33.8mm
